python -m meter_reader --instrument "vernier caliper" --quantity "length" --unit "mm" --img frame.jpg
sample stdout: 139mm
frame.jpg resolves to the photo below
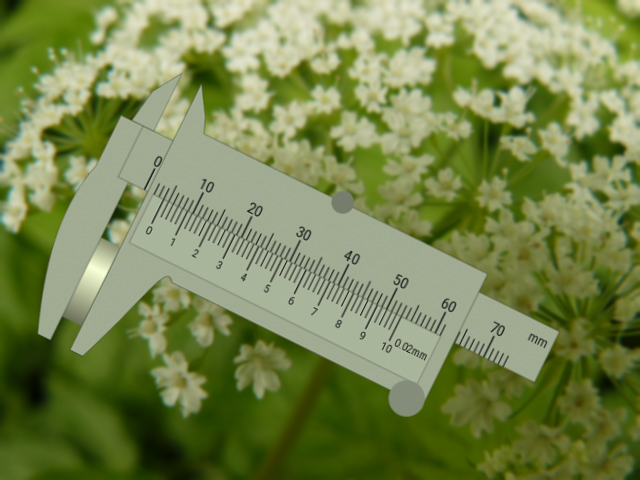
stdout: 4.0mm
